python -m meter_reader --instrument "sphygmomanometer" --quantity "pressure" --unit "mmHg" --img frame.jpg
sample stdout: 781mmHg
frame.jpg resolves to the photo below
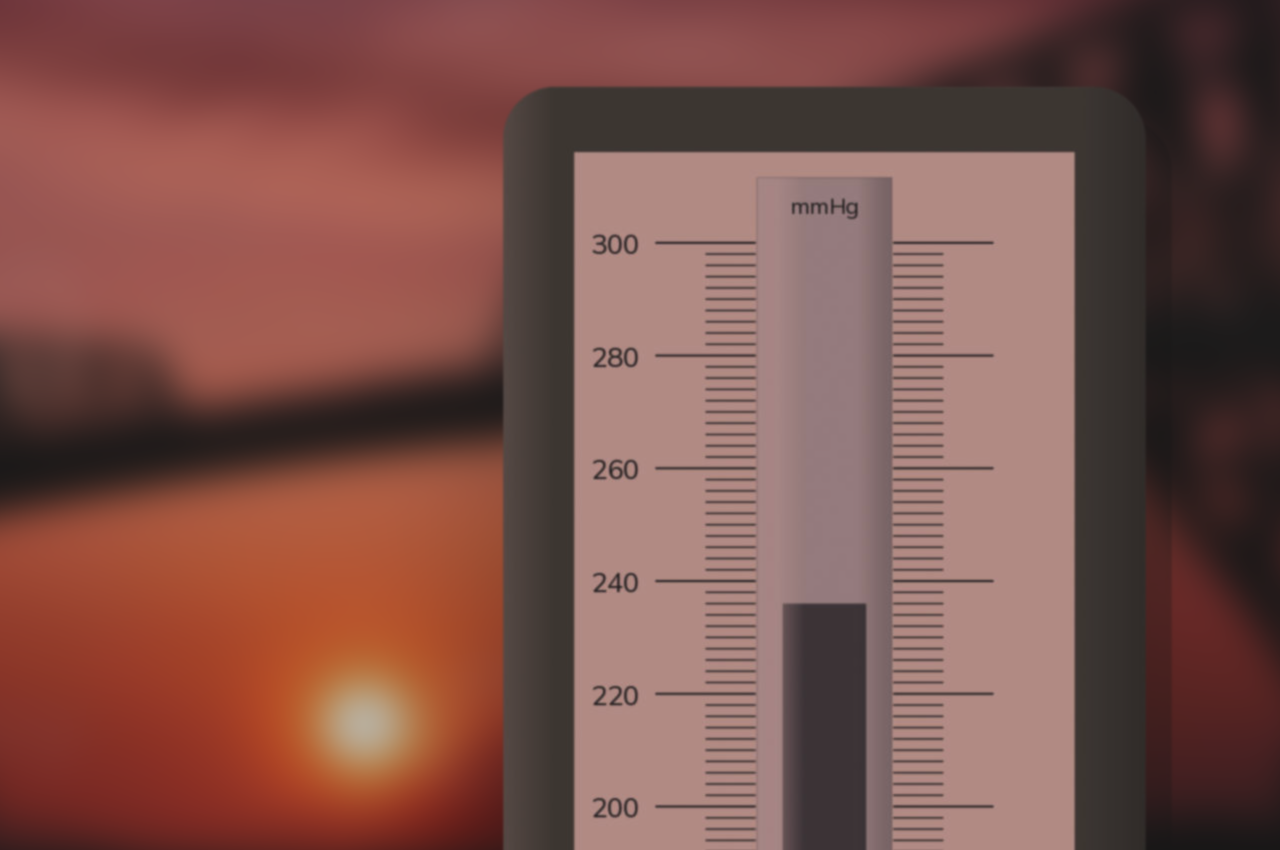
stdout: 236mmHg
